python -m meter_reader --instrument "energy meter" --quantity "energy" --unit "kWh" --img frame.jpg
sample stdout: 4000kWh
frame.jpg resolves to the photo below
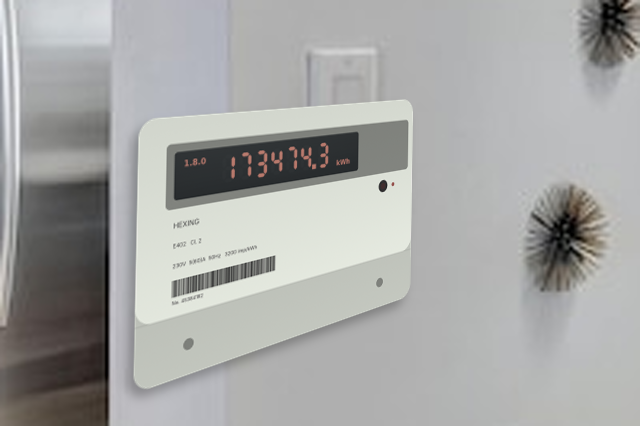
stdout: 173474.3kWh
